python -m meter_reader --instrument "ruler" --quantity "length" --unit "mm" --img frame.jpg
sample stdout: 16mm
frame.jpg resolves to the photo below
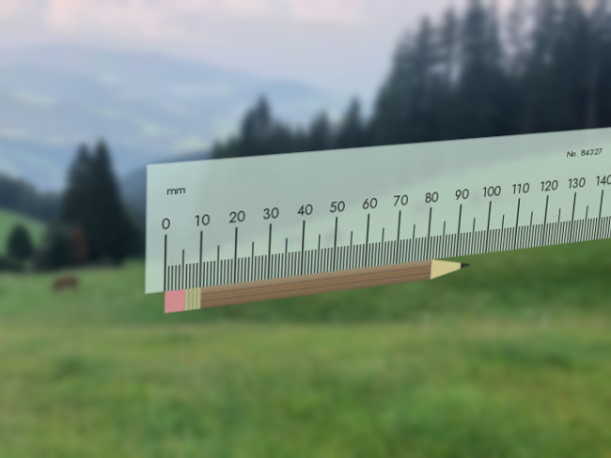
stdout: 95mm
